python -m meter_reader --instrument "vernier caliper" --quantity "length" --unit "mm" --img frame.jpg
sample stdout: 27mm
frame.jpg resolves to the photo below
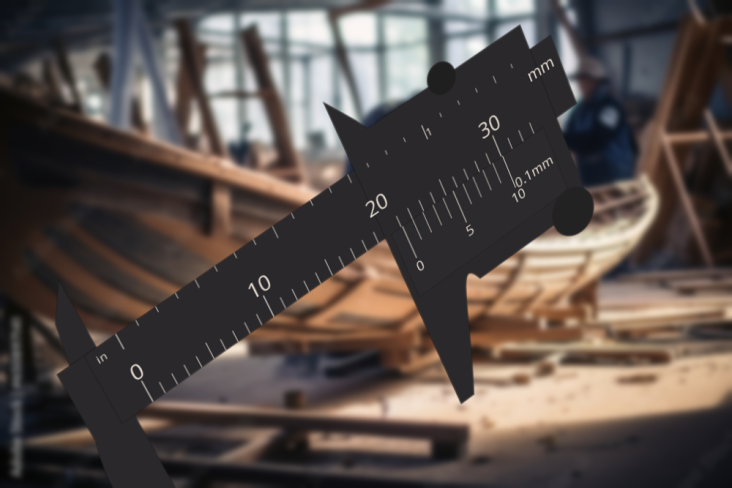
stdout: 21.1mm
